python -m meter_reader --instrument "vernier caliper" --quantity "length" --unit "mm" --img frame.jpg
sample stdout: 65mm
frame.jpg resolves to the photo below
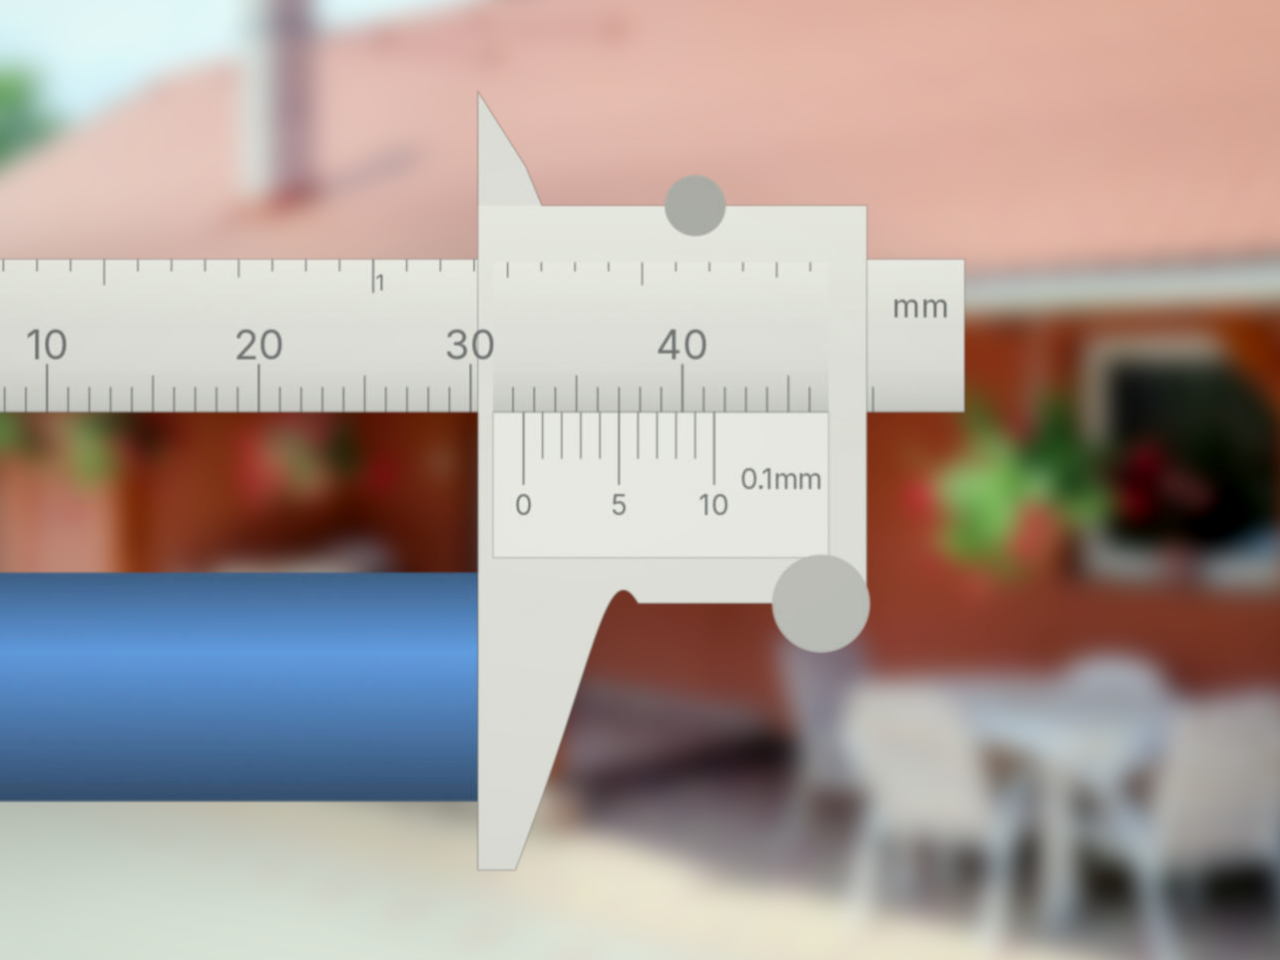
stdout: 32.5mm
